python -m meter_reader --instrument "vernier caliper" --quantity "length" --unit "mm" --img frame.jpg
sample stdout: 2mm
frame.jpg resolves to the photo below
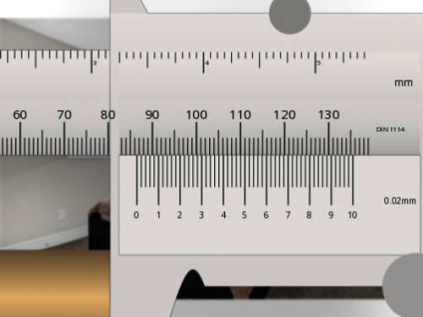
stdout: 86.5mm
